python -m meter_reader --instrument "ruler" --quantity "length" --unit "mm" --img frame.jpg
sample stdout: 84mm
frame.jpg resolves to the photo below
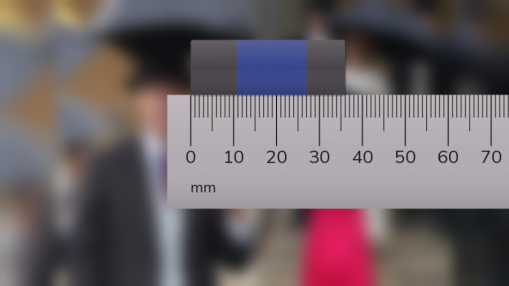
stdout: 36mm
